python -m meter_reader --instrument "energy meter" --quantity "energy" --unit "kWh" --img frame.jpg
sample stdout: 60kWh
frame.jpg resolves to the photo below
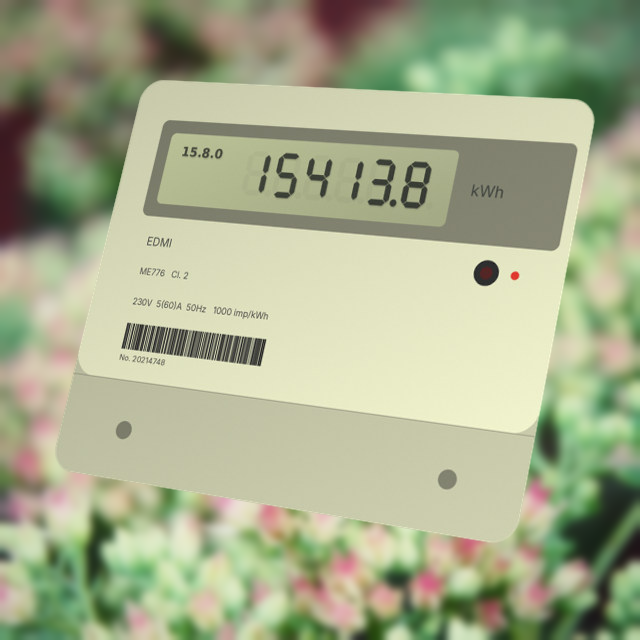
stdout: 15413.8kWh
